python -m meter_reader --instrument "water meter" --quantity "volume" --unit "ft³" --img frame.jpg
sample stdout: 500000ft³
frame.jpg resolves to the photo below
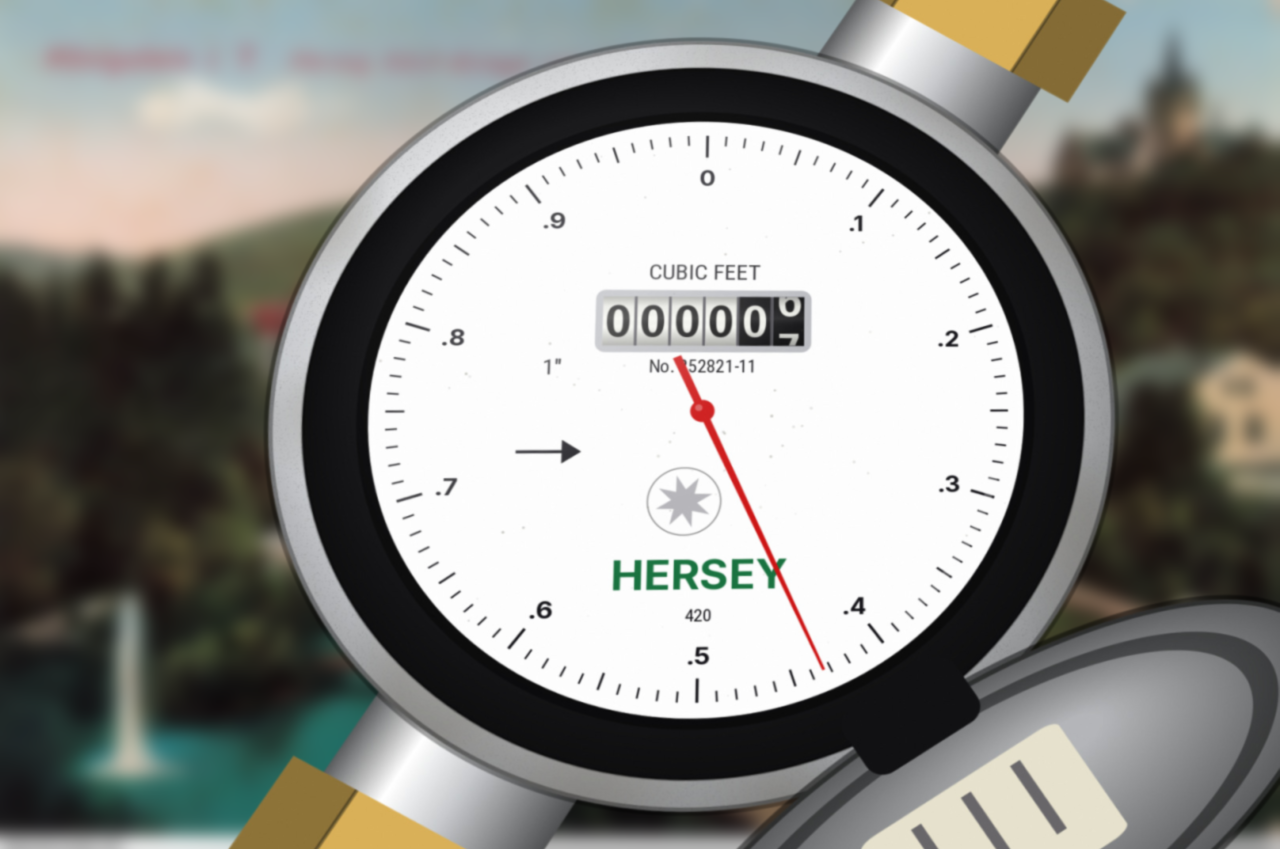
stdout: 6.43ft³
